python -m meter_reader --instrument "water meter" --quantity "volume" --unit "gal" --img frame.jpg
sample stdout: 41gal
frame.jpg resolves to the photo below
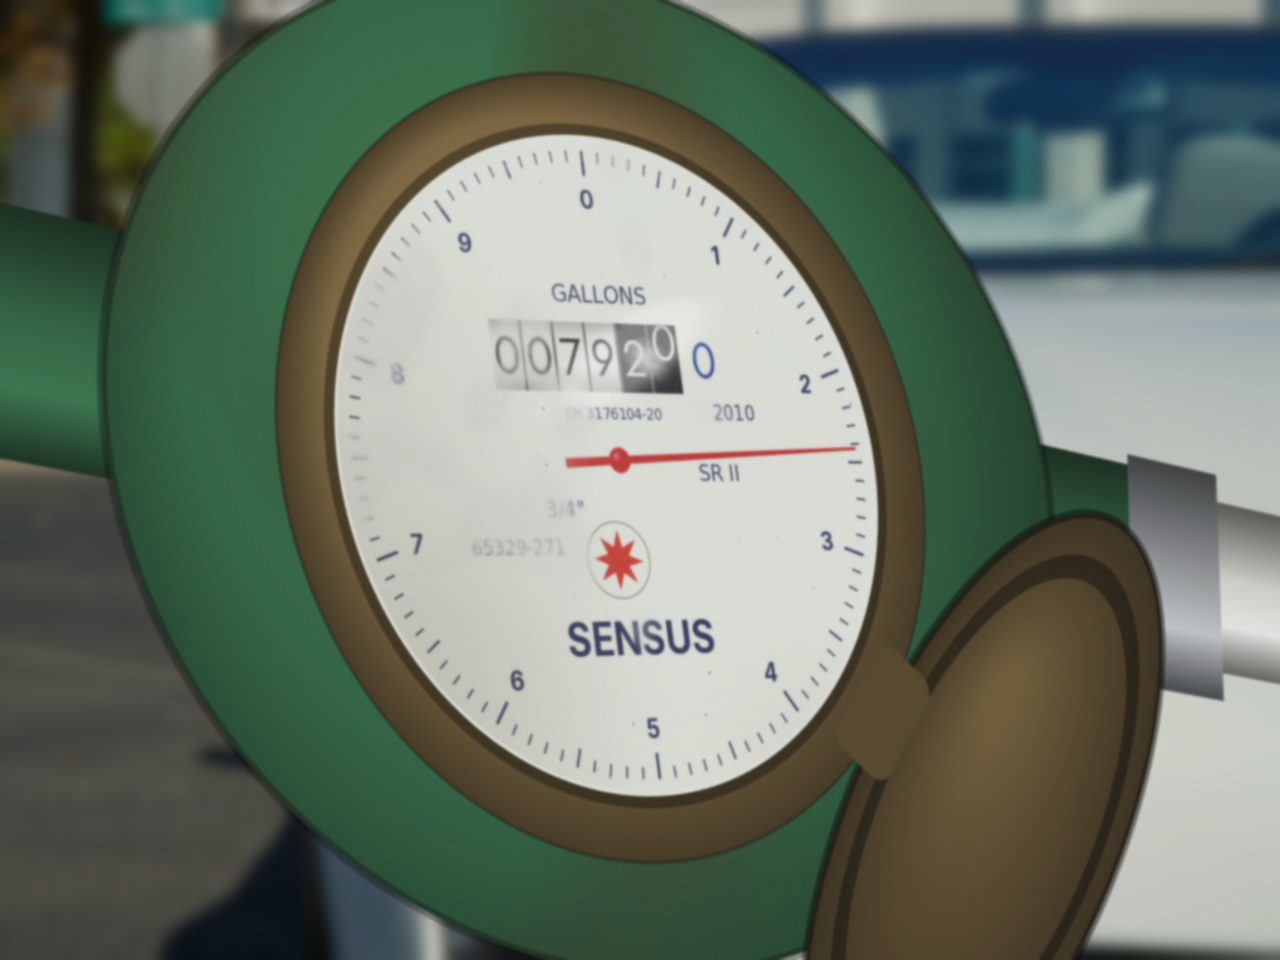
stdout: 79202.4gal
